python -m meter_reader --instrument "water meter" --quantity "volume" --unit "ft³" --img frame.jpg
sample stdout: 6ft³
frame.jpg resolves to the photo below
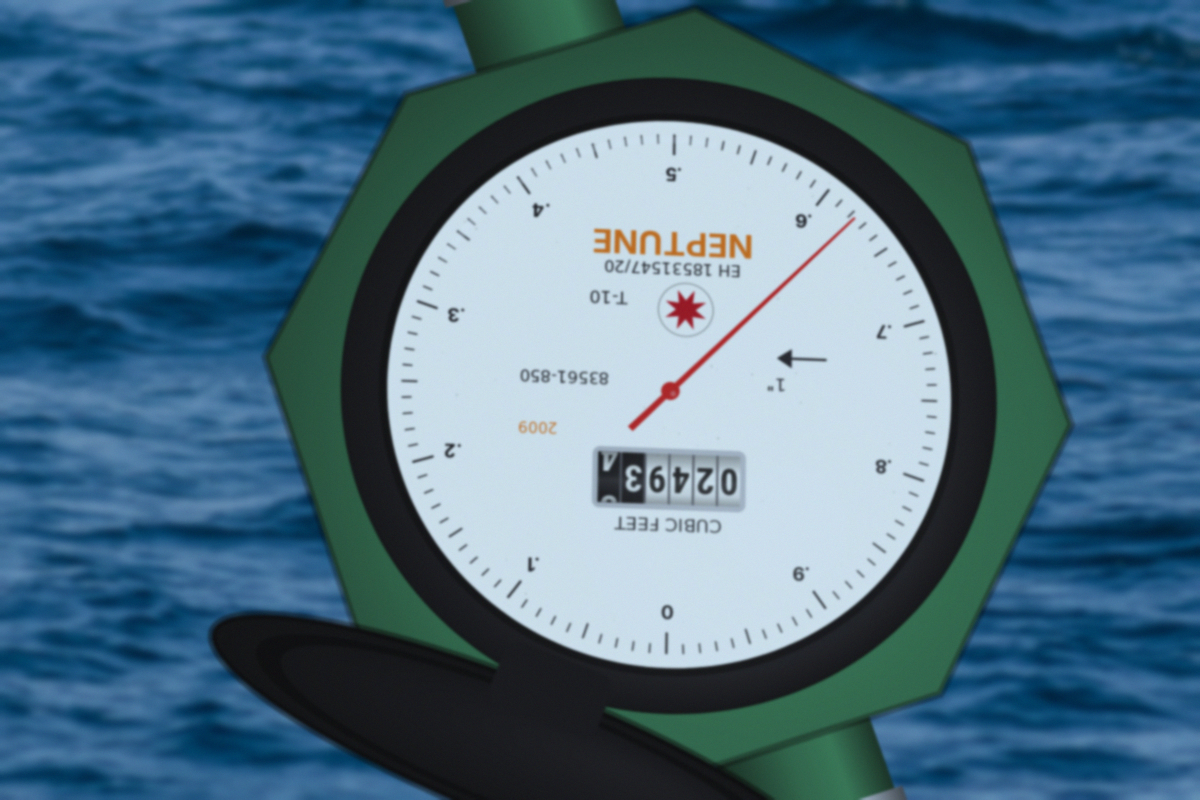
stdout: 24933.62ft³
